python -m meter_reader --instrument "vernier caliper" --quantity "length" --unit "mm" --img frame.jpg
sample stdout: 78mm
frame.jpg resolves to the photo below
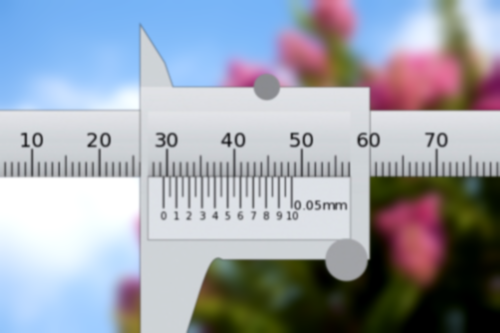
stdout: 29.5mm
